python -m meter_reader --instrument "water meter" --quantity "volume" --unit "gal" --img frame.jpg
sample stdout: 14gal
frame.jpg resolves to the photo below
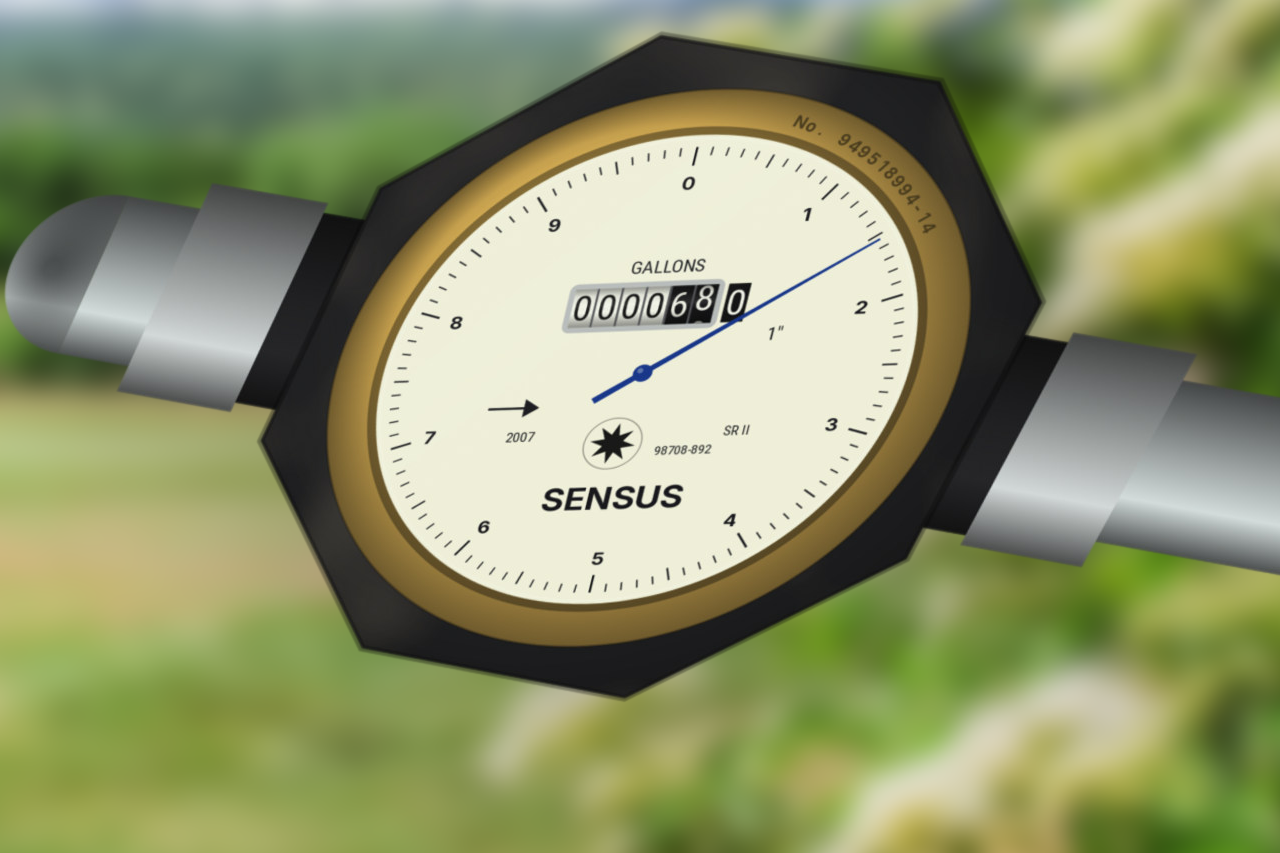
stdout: 681.5gal
